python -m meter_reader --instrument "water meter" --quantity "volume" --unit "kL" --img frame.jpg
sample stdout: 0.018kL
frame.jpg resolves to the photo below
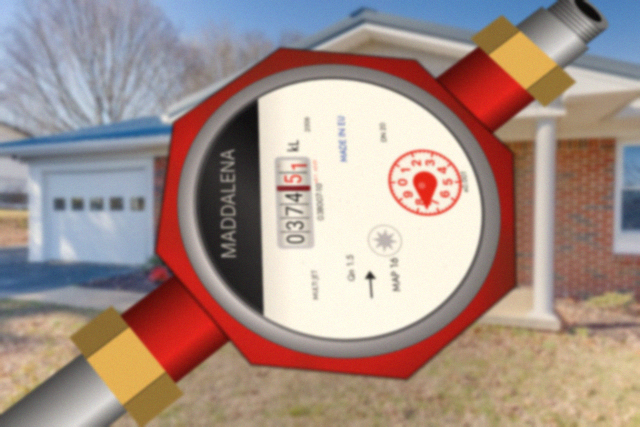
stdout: 374.507kL
